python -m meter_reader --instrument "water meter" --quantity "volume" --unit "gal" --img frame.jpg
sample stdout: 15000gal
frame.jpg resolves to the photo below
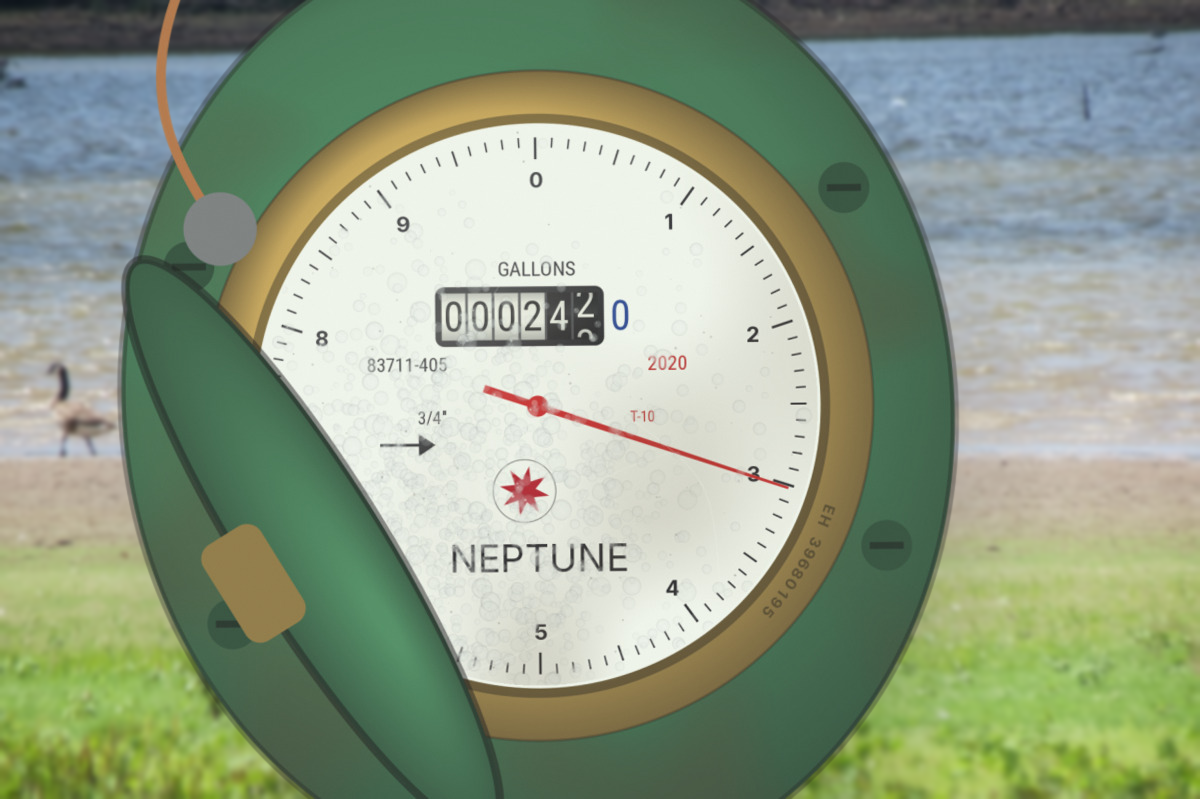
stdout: 2423.0gal
